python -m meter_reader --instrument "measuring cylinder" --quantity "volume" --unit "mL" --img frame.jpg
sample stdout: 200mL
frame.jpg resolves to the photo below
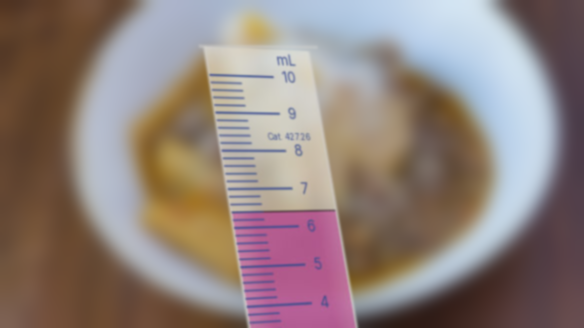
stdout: 6.4mL
